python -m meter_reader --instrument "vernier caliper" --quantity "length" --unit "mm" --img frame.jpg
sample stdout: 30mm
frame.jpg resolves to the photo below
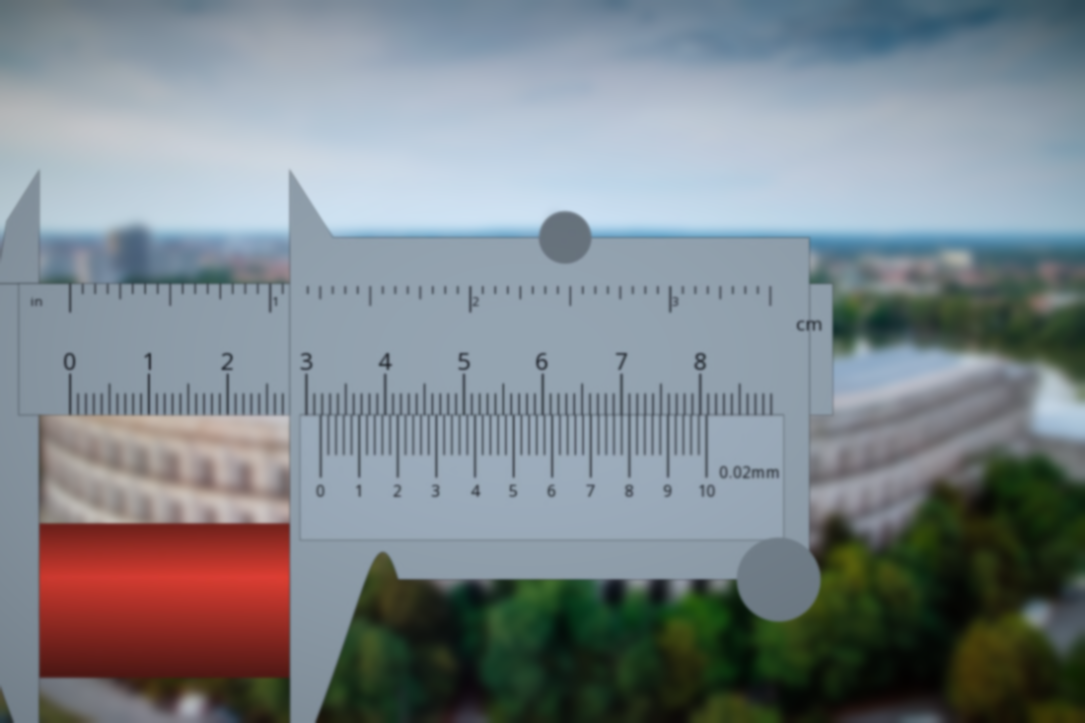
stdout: 31.8mm
